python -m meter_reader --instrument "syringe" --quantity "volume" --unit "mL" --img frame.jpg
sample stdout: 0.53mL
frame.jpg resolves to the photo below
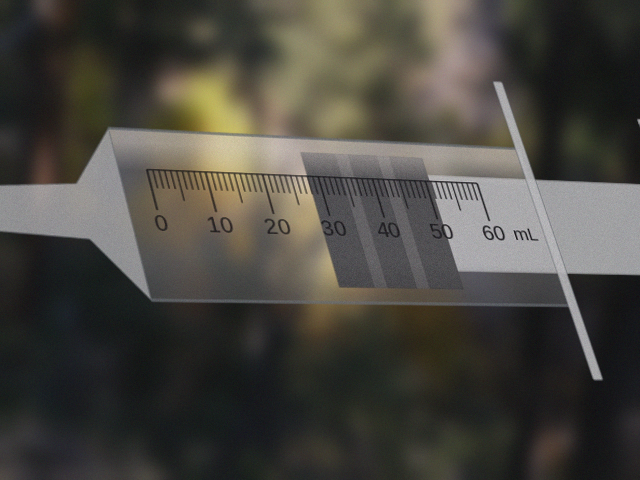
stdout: 28mL
